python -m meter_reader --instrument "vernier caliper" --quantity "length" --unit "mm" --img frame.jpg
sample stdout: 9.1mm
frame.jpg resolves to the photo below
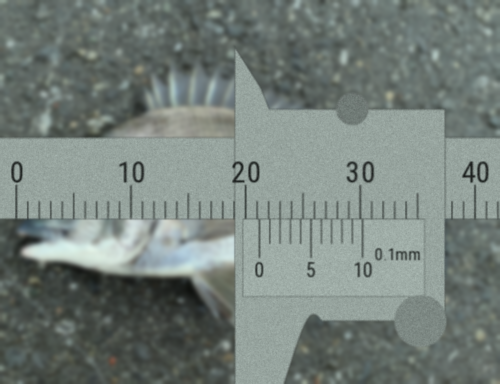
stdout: 21.2mm
